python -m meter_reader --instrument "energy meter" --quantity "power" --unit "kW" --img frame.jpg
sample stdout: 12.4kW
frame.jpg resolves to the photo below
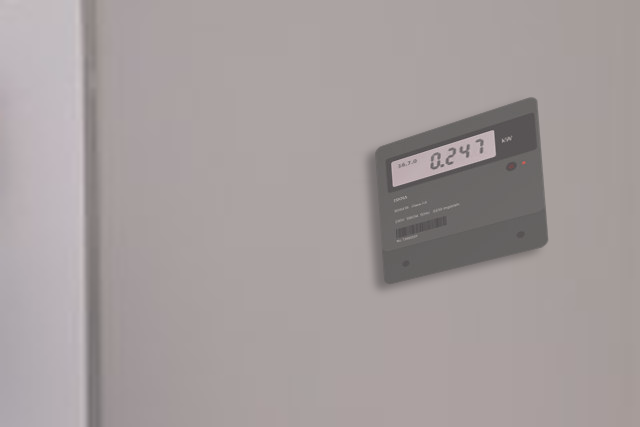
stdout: 0.247kW
